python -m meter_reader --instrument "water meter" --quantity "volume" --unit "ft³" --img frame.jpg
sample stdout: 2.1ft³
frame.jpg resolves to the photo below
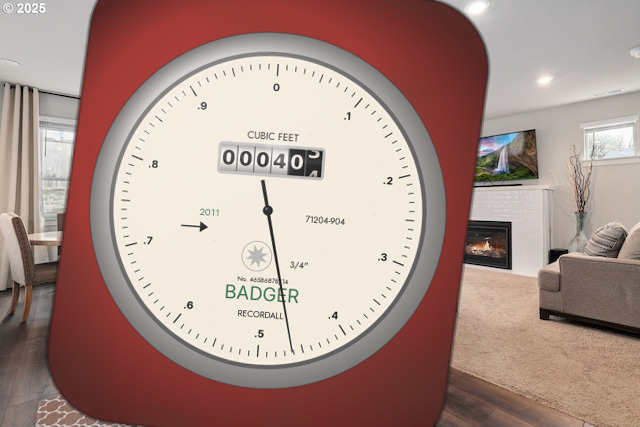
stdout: 403.46ft³
